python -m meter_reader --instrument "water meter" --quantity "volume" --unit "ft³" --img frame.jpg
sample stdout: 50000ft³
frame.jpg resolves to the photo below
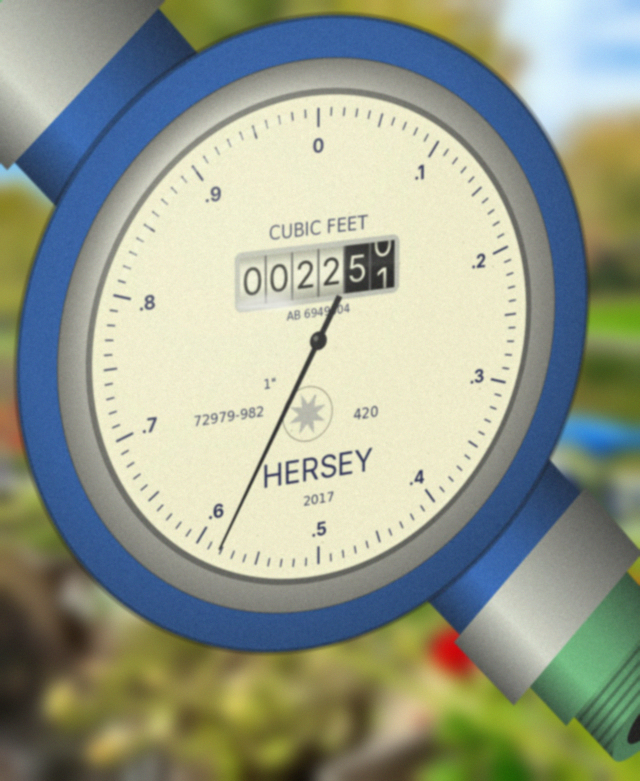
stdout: 2250.58ft³
